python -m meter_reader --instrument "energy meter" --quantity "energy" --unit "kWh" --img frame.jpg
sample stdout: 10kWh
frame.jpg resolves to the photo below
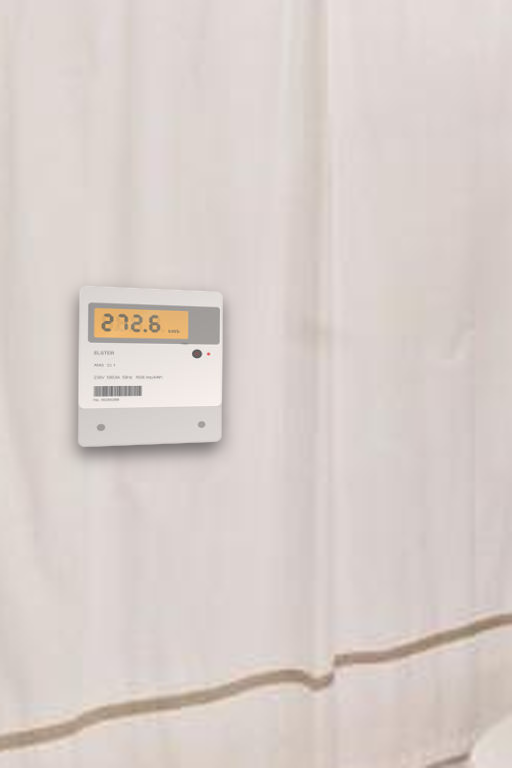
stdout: 272.6kWh
